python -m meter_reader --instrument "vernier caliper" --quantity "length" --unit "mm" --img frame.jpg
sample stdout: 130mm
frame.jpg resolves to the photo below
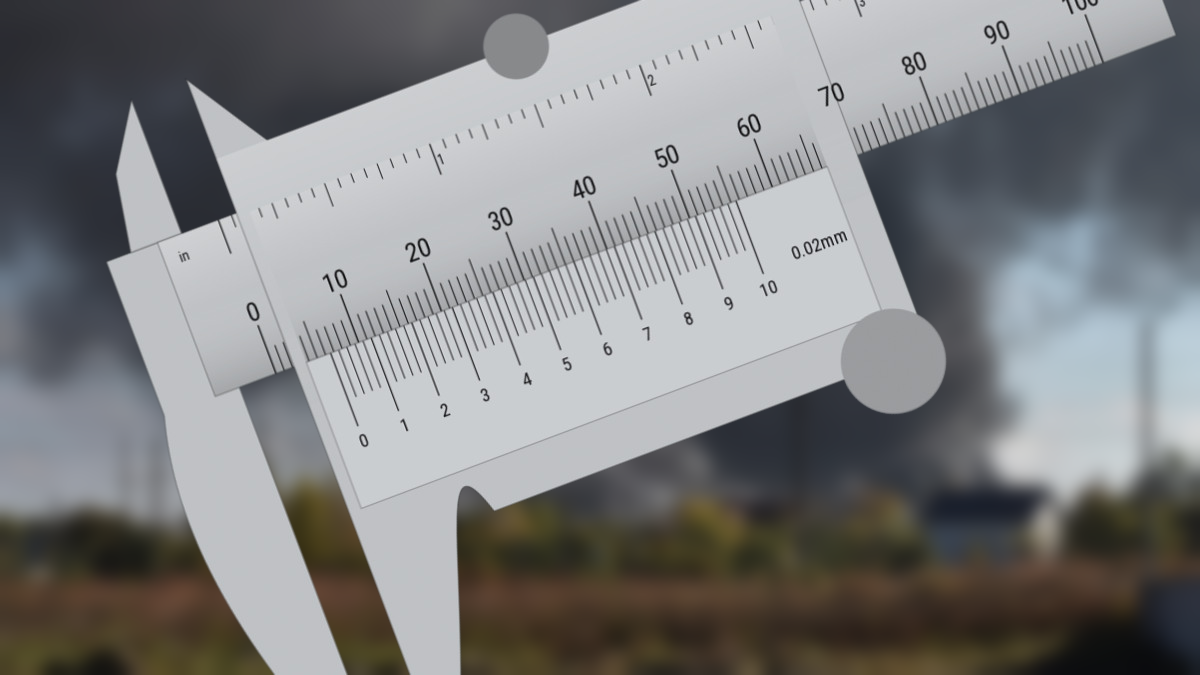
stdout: 6.6mm
